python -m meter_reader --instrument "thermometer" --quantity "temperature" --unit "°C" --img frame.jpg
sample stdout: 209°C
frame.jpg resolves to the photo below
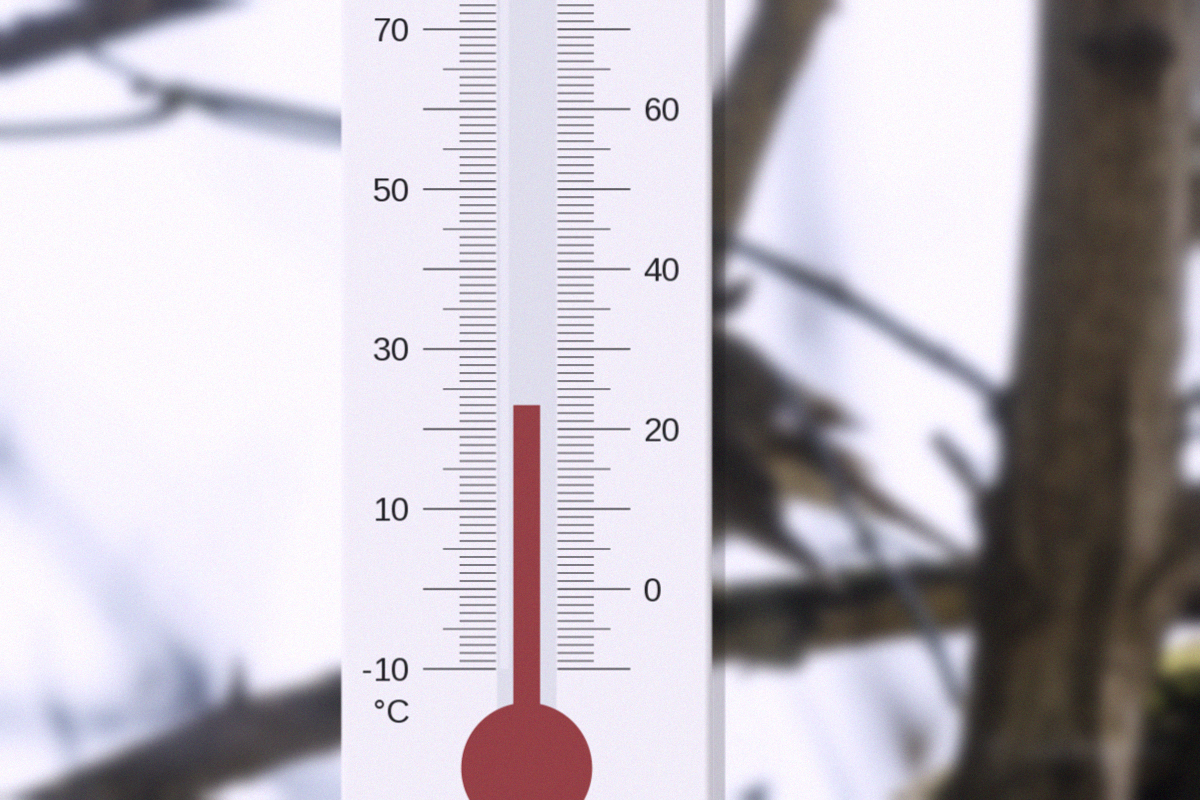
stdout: 23°C
